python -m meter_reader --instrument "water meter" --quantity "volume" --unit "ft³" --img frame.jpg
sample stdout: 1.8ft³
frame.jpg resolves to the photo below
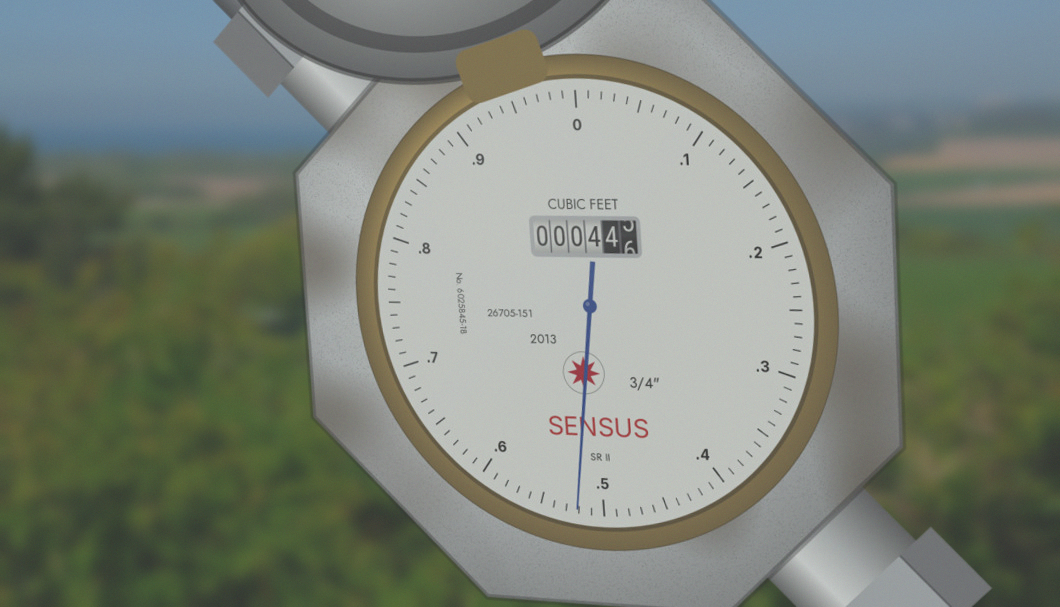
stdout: 445.52ft³
